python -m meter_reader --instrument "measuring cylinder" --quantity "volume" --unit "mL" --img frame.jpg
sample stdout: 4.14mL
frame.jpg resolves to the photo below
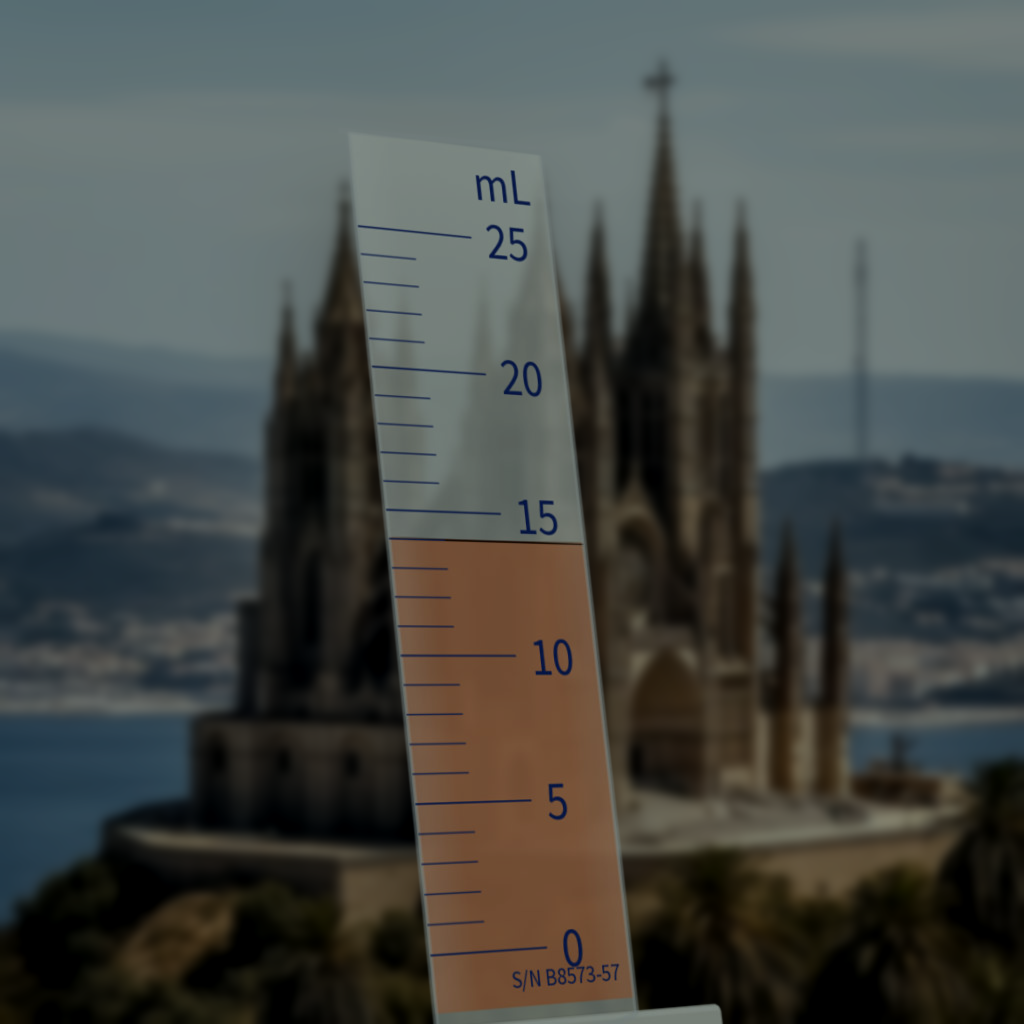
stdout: 14mL
